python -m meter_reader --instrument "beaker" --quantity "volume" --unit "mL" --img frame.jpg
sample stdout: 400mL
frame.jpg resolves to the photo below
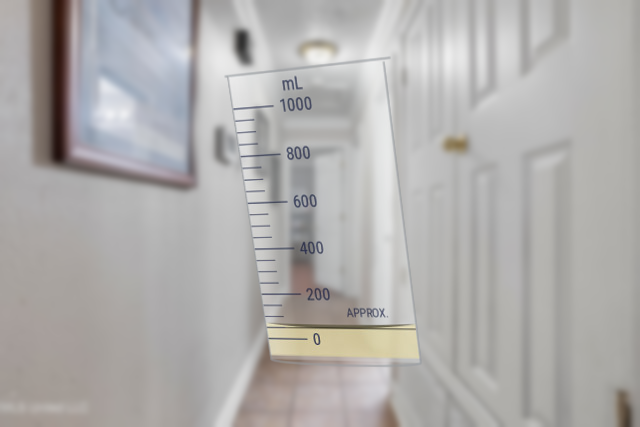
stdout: 50mL
